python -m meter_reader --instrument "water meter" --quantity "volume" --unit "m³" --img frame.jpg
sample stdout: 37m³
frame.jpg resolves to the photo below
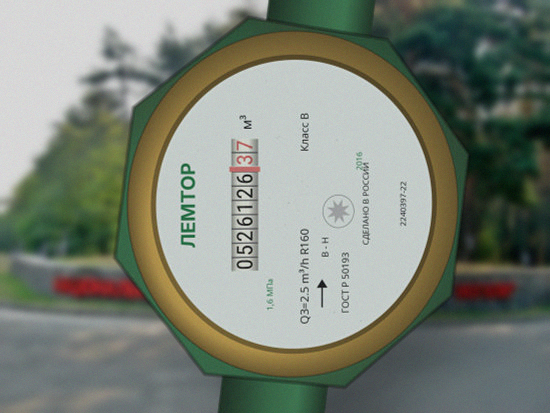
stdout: 526126.37m³
